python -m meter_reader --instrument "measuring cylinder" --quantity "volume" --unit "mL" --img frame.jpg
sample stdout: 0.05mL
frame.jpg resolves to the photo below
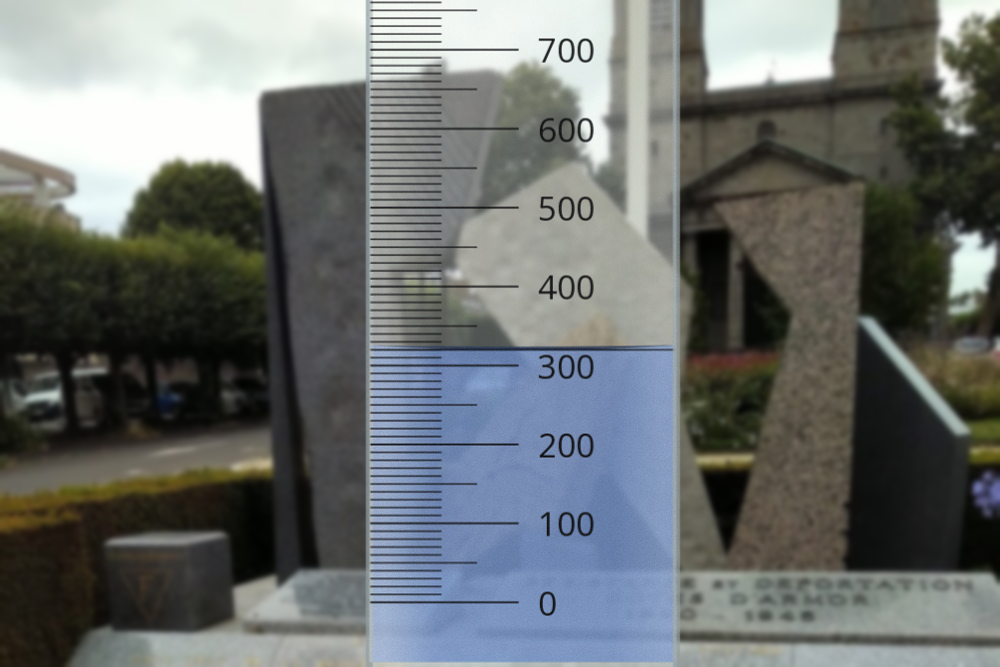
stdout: 320mL
